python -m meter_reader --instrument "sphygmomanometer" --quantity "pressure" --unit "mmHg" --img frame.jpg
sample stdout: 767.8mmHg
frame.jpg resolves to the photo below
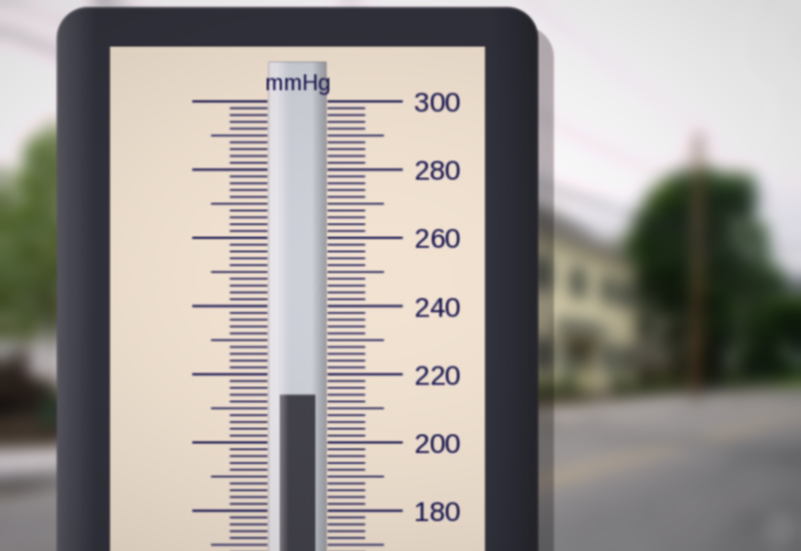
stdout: 214mmHg
